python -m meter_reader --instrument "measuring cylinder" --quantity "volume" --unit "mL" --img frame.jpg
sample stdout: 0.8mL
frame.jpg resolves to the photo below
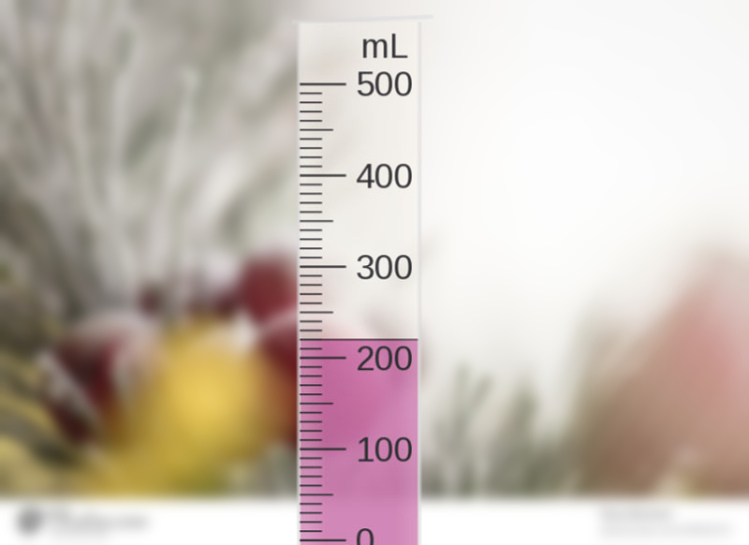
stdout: 220mL
